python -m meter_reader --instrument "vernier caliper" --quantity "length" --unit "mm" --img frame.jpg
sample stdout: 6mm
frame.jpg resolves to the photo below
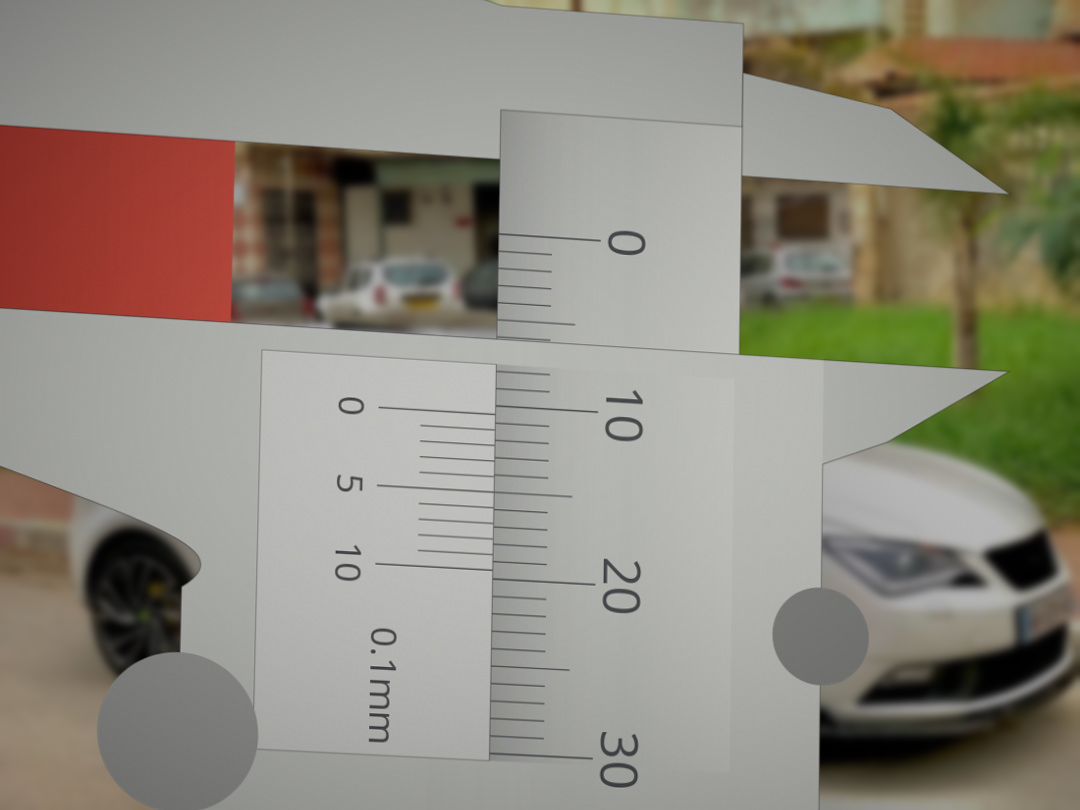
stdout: 10.5mm
